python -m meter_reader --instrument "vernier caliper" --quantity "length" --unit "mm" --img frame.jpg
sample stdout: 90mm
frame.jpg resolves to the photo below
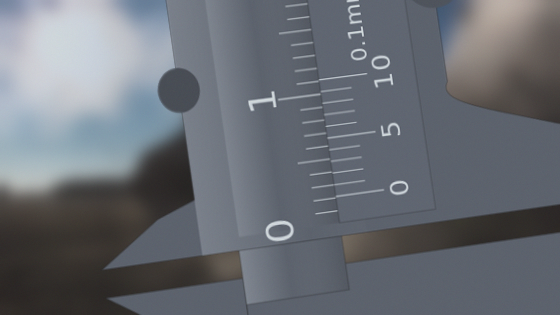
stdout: 2.1mm
